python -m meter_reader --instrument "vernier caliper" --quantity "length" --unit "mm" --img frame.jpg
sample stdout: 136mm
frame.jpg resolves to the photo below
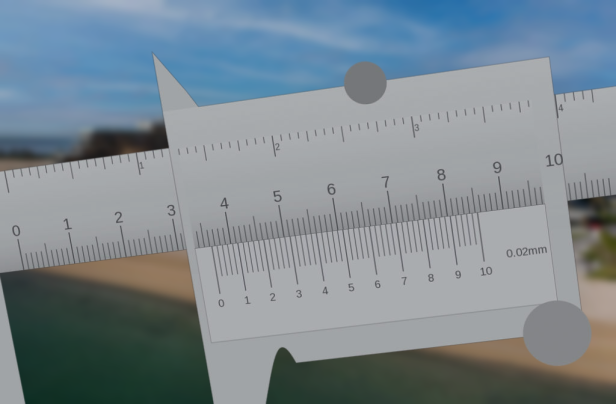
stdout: 36.4mm
